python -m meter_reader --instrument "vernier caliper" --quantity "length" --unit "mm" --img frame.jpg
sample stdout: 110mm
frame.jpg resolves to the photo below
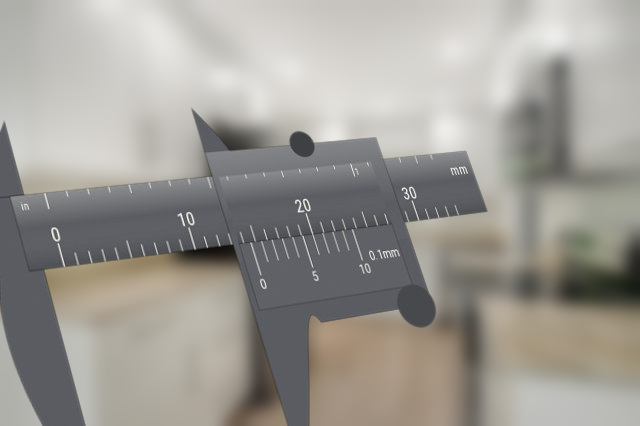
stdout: 14.6mm
